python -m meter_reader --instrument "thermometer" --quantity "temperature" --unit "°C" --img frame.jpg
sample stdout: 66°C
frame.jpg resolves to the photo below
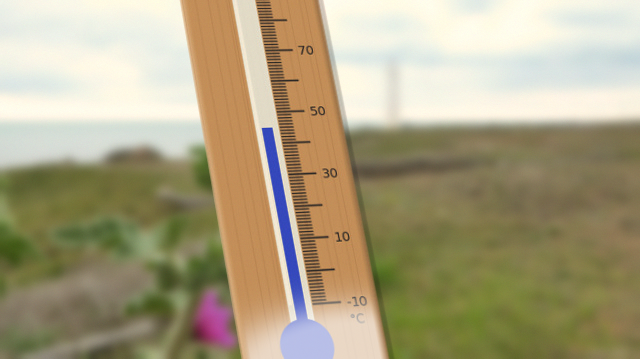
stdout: 45°C
